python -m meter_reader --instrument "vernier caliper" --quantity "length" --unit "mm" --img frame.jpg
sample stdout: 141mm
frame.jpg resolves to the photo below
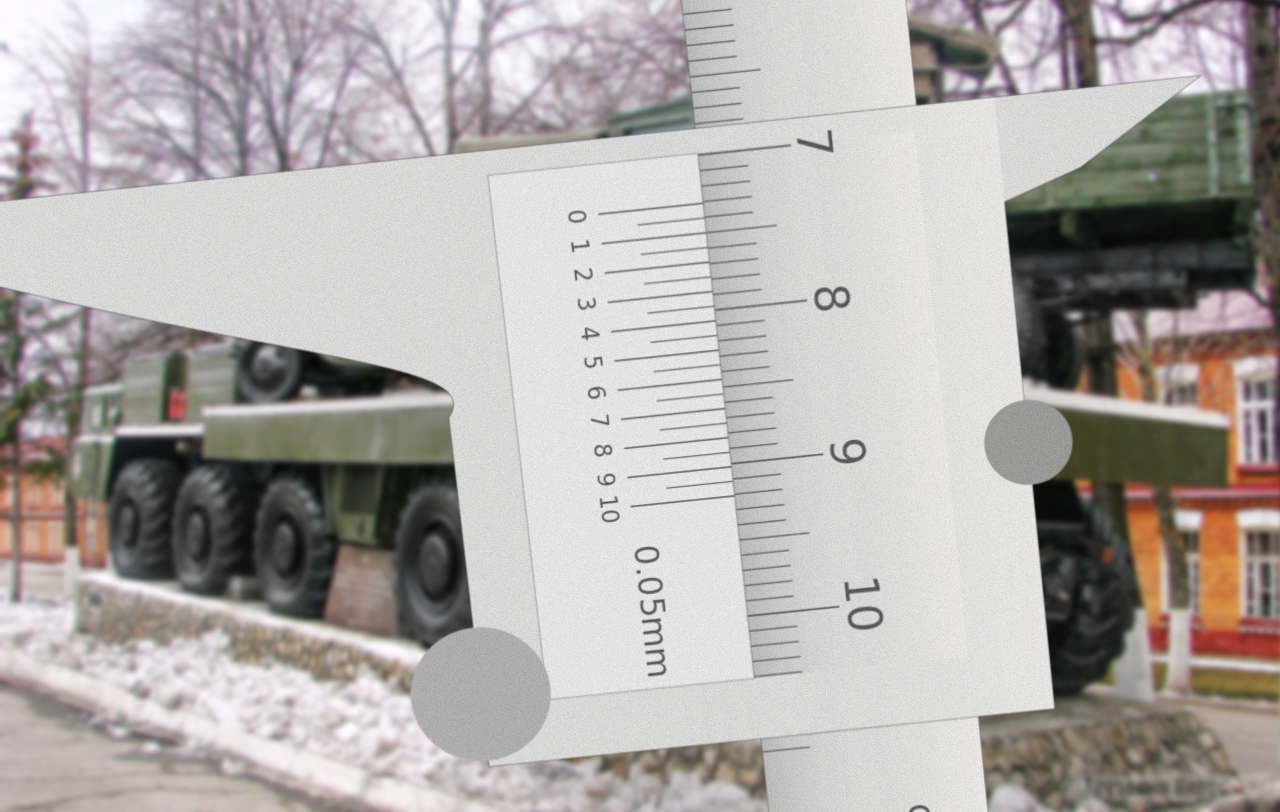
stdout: 73.1mm
